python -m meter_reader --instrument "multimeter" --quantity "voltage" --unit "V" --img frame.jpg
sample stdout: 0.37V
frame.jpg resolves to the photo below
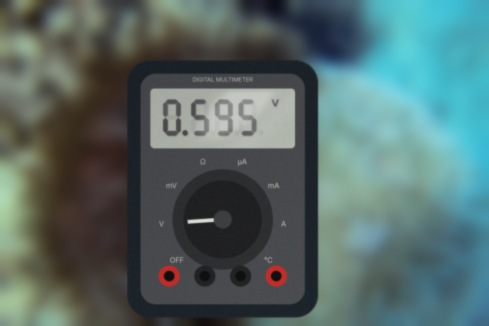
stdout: 0.595V
